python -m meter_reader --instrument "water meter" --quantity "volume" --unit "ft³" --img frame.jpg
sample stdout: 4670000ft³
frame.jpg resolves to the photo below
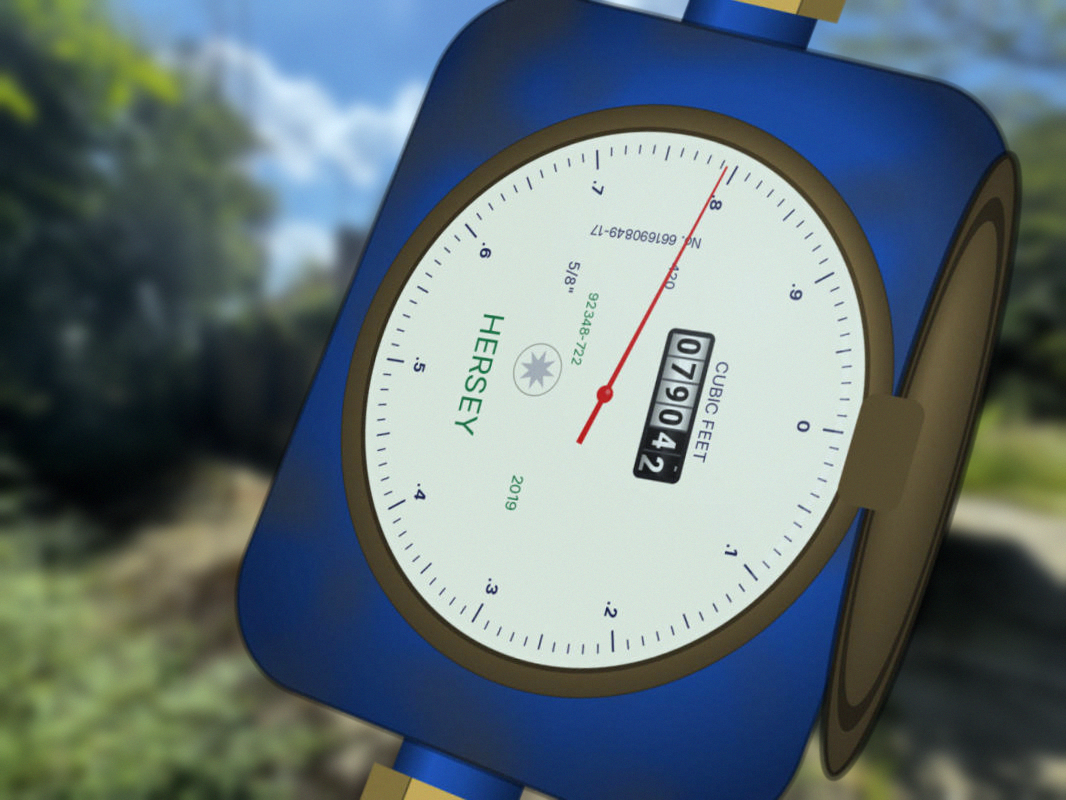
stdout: 79041.79ft³
